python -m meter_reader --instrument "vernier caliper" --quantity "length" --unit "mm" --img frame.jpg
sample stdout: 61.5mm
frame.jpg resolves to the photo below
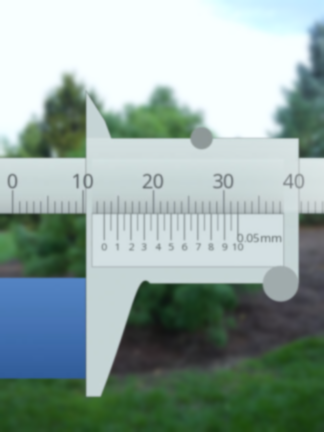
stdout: 13.0mm
